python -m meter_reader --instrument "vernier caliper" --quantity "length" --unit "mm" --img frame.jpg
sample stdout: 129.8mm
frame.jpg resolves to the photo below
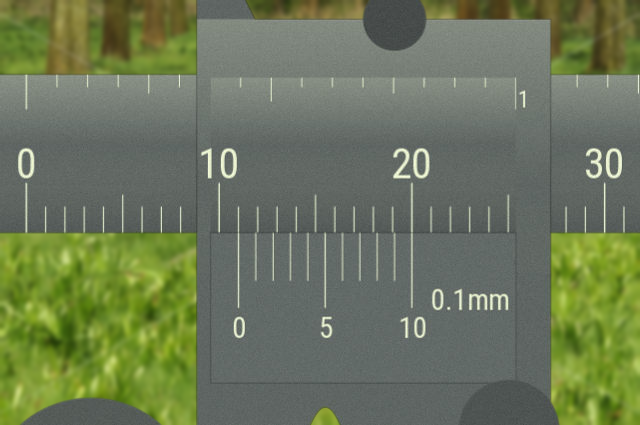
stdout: 11.0mm
